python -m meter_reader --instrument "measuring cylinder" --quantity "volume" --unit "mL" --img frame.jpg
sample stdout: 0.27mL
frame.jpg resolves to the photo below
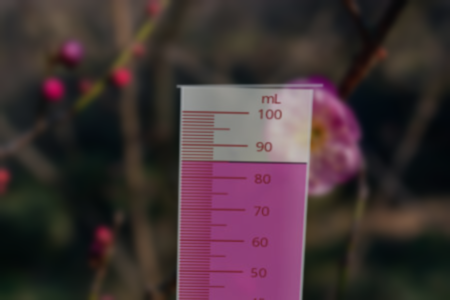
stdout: 85mL
